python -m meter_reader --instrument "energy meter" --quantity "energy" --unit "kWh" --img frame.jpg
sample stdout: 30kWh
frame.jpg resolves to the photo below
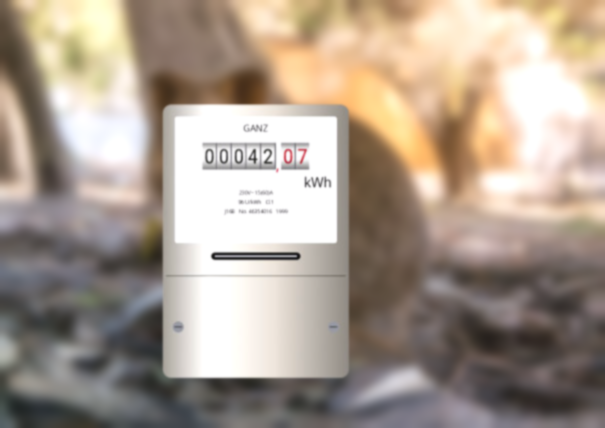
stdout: 42.07kWh
